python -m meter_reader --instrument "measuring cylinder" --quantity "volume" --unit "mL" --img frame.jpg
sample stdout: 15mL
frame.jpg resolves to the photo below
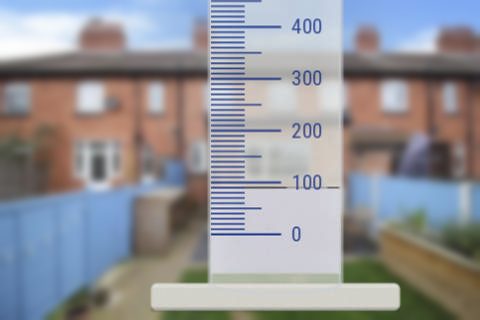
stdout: 90mL
